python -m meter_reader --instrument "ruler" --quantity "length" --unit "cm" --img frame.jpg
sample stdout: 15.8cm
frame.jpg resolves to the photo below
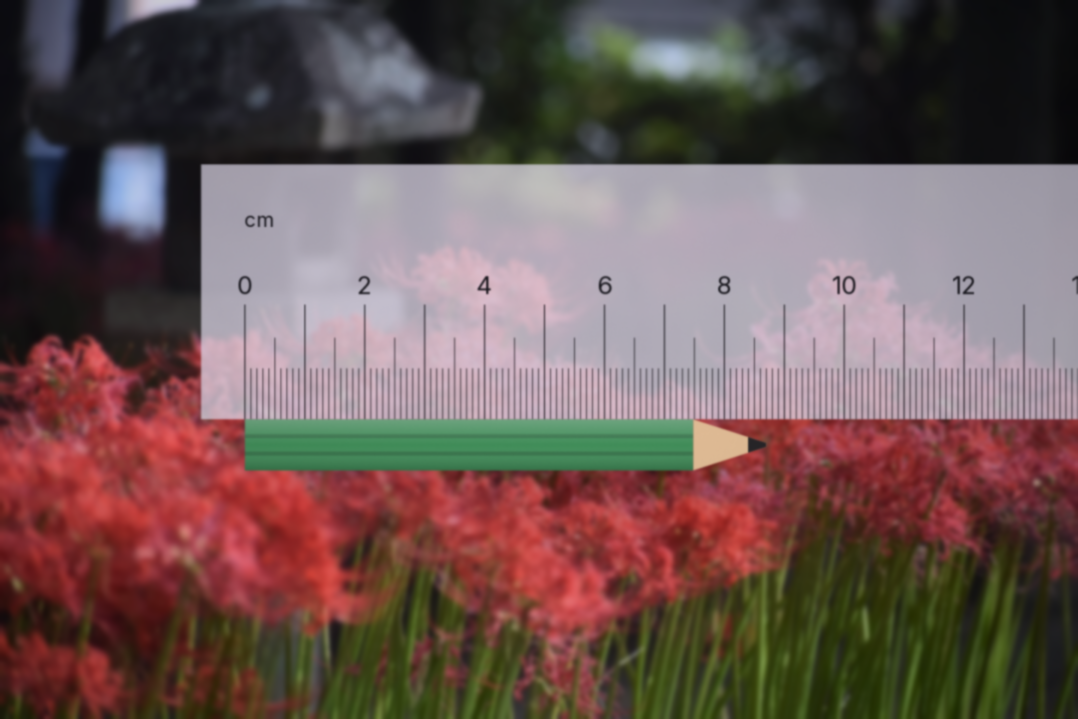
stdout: 8.7cm
